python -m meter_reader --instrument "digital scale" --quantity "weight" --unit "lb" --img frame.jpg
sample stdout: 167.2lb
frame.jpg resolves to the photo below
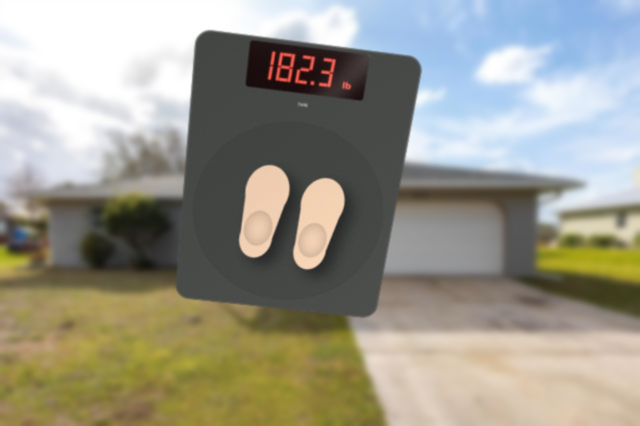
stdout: 182.3lb
